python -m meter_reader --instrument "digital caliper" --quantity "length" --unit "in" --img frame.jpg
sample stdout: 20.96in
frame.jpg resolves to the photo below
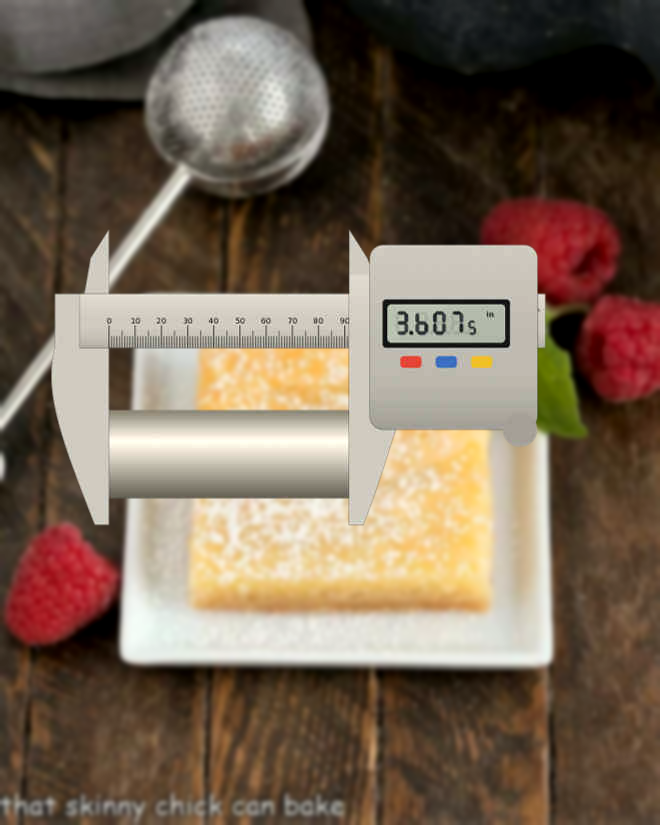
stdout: 3.6075in
